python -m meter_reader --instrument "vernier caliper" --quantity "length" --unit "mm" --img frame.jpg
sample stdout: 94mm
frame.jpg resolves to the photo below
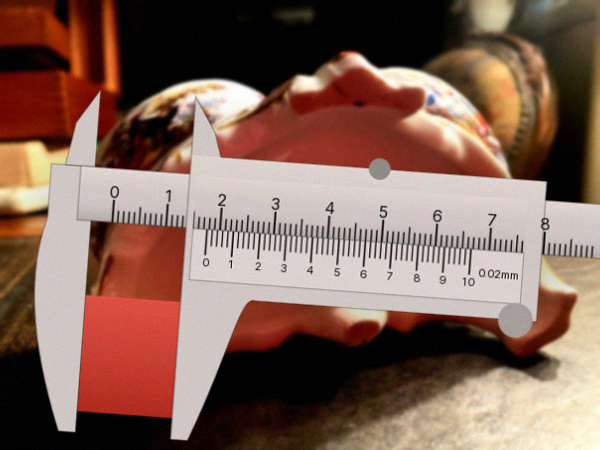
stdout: 17.6mm
